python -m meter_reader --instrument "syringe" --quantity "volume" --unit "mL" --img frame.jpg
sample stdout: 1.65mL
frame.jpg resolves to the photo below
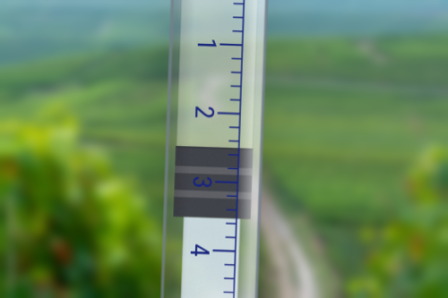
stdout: 2.5mL
